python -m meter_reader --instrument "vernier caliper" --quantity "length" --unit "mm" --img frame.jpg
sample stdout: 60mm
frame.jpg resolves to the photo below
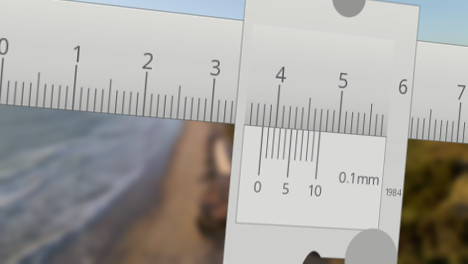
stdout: 38.0mm
